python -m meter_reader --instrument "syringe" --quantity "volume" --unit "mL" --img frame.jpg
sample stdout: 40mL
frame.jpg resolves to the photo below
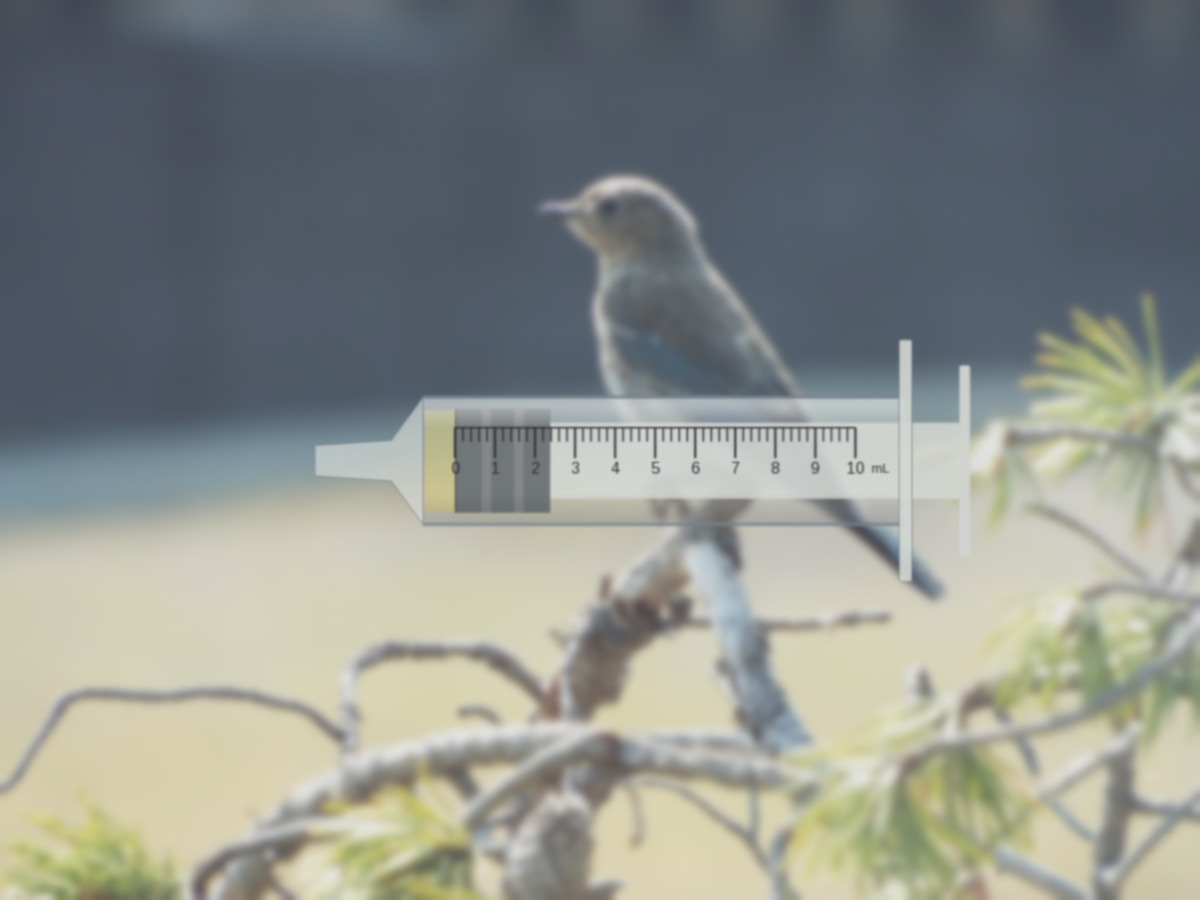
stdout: 0mL
